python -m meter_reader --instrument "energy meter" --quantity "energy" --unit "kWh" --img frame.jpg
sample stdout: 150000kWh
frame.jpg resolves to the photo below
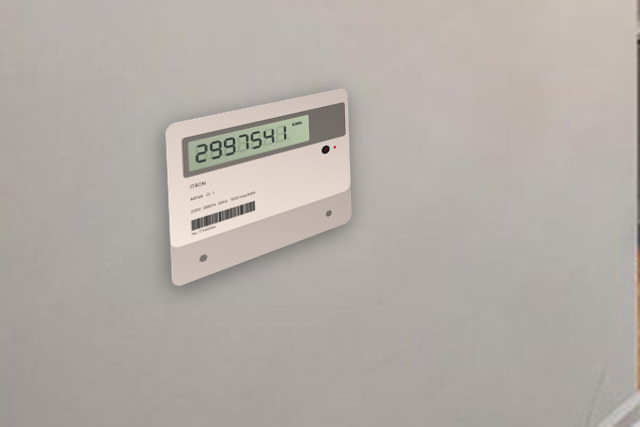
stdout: 2997541kWh
